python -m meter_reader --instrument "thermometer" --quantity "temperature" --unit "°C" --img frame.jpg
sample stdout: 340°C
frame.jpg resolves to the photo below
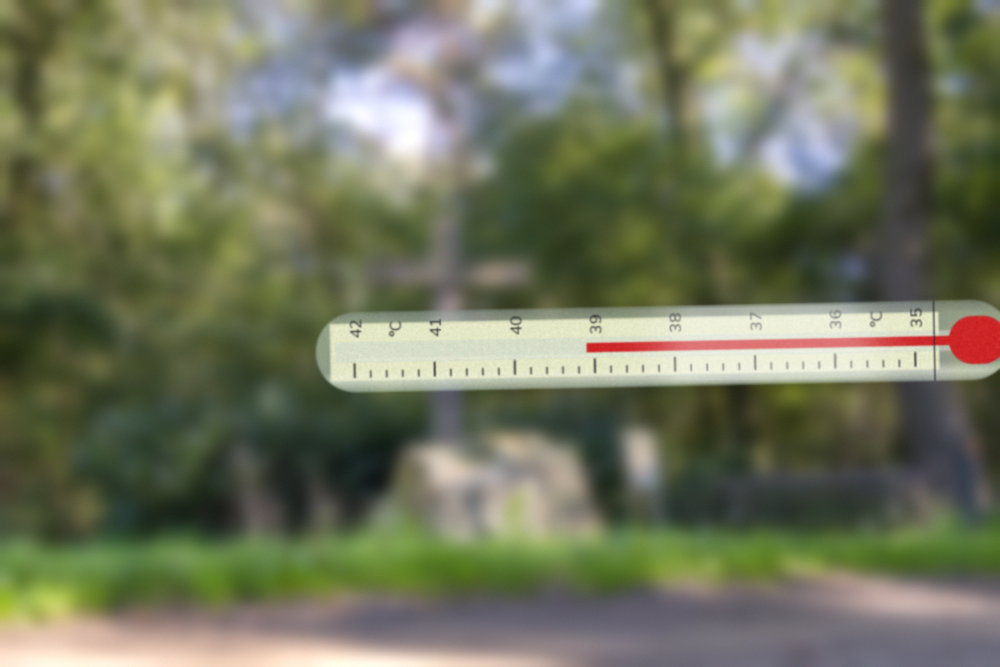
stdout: 39.1°C
